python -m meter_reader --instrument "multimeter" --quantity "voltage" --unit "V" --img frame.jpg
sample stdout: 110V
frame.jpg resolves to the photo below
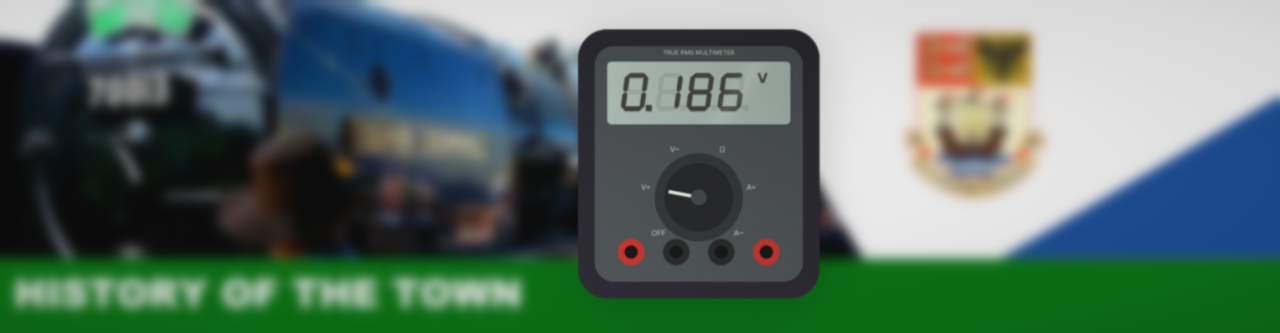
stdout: 0.186V
